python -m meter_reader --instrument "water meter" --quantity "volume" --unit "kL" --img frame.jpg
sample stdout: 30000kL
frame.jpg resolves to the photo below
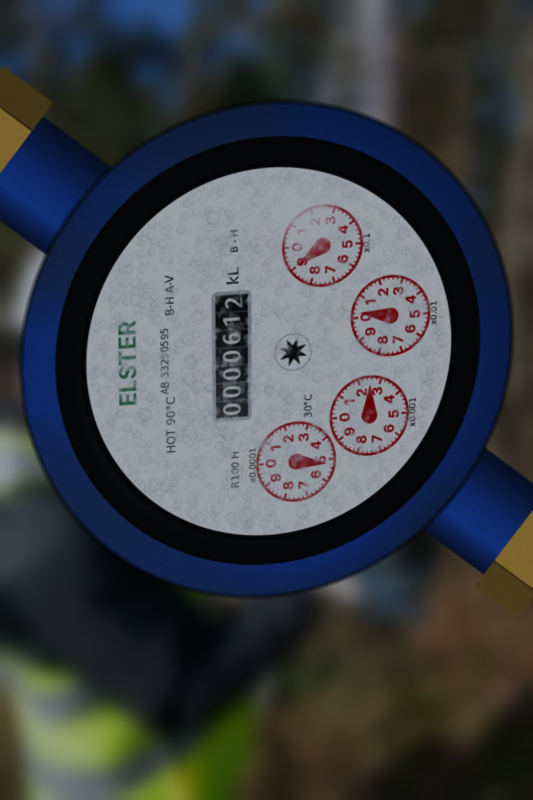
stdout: 611.9025kL
